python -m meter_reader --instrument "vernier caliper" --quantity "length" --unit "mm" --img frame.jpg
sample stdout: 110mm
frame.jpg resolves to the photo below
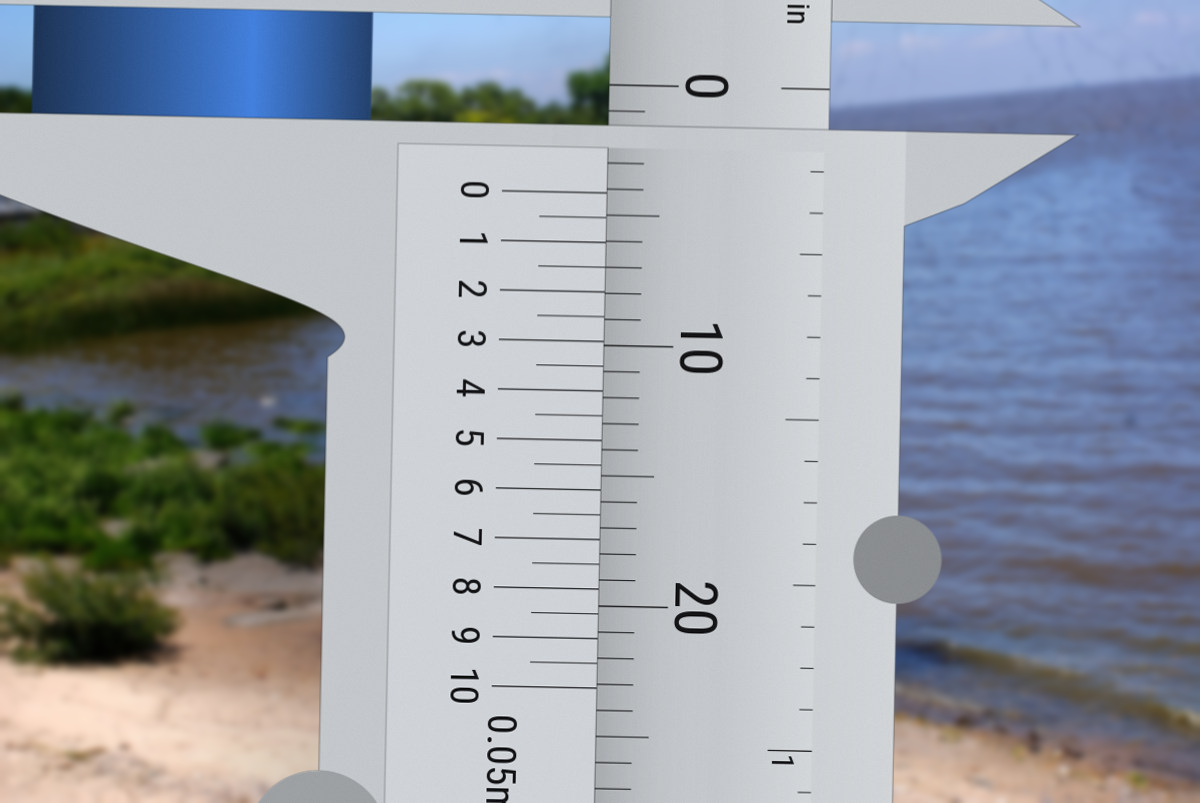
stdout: 4.15mm
